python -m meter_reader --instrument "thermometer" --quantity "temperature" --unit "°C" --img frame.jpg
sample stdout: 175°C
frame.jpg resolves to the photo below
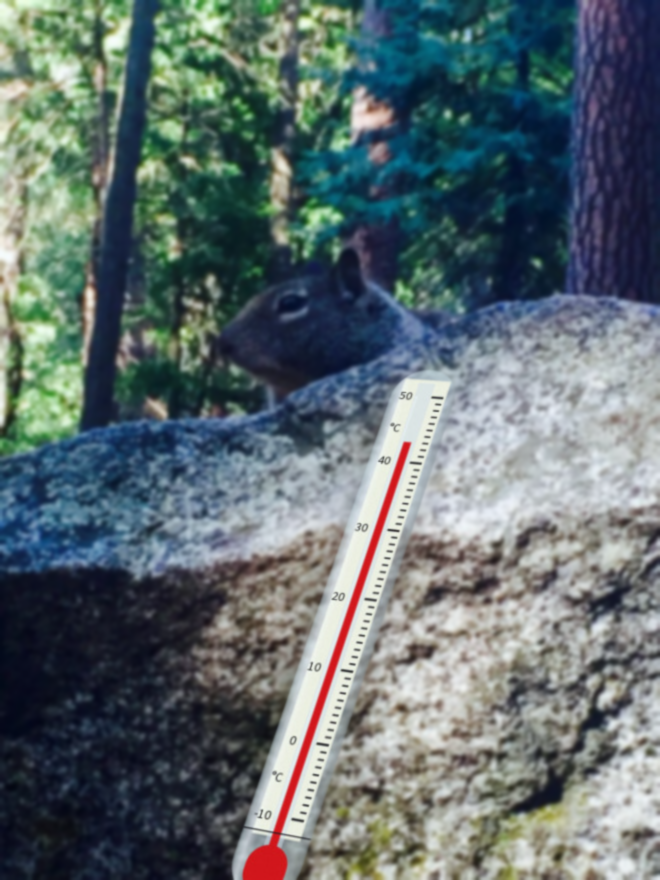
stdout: 43°C
